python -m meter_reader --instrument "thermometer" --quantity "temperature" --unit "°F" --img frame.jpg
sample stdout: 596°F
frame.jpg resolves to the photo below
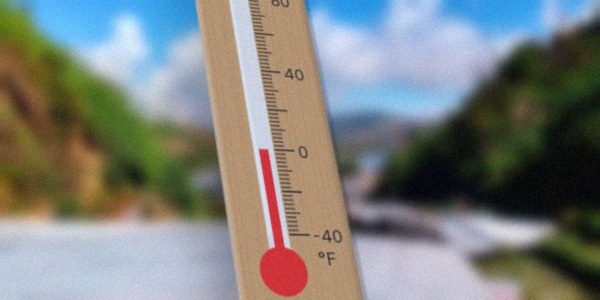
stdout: 0°F
